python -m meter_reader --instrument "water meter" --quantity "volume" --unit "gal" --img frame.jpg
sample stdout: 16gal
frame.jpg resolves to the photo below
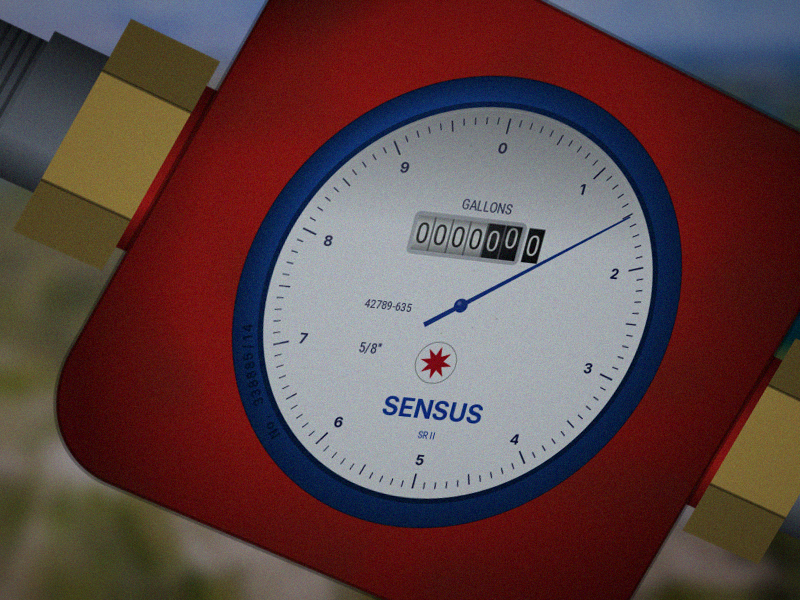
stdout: 1.5gal
